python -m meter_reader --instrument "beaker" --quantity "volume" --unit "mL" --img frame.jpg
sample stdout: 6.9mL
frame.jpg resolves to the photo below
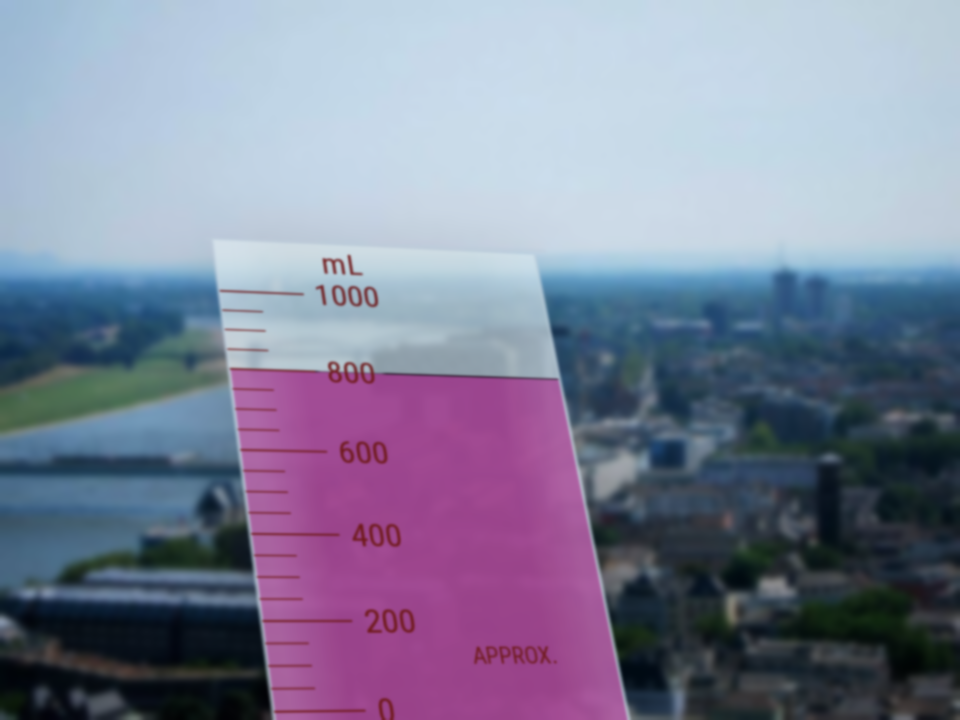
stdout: 800mL
